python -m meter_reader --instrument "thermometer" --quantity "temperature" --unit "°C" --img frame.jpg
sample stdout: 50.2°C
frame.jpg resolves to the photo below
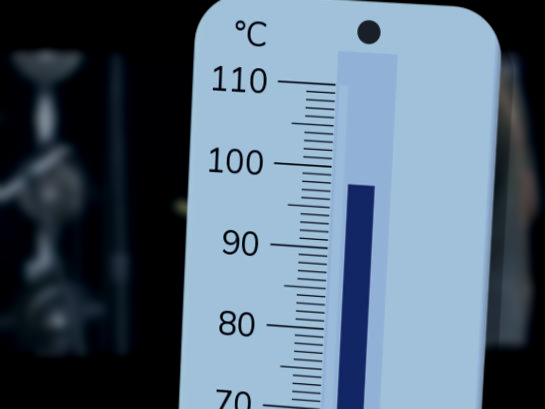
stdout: 98°C
